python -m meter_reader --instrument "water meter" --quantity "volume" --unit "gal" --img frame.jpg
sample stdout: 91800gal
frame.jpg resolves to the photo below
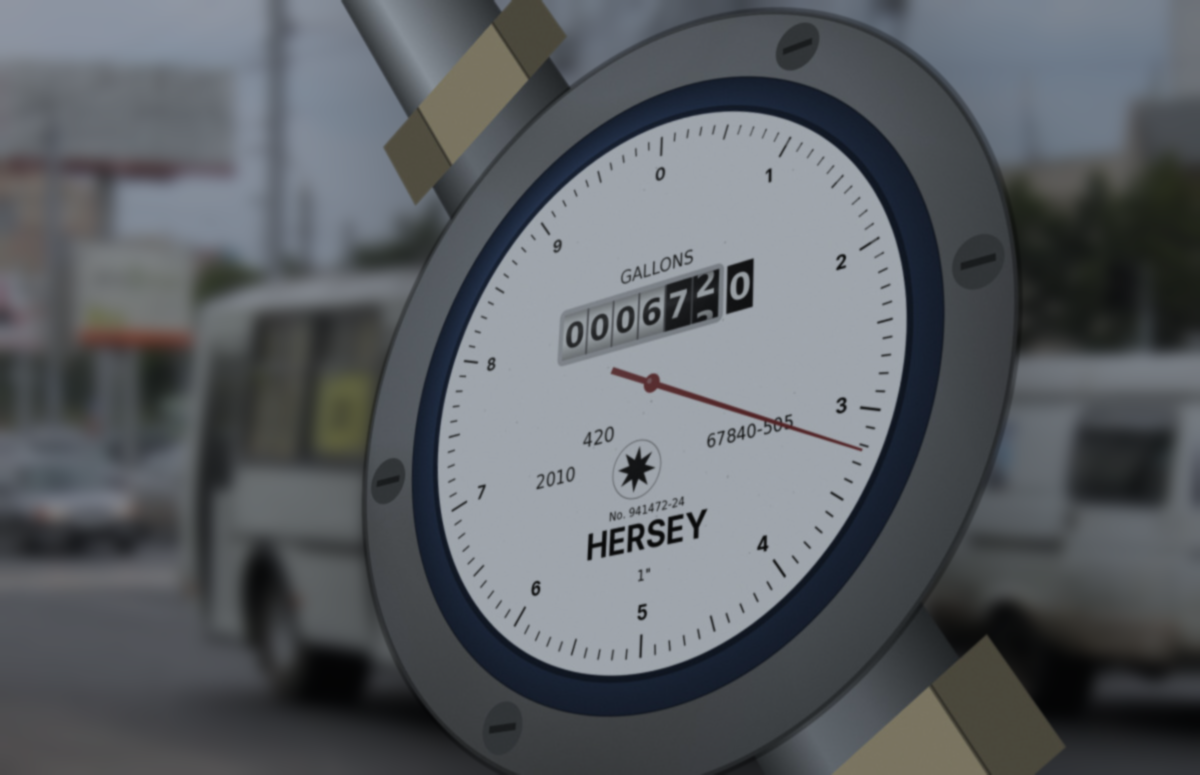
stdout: 6723.2gal
